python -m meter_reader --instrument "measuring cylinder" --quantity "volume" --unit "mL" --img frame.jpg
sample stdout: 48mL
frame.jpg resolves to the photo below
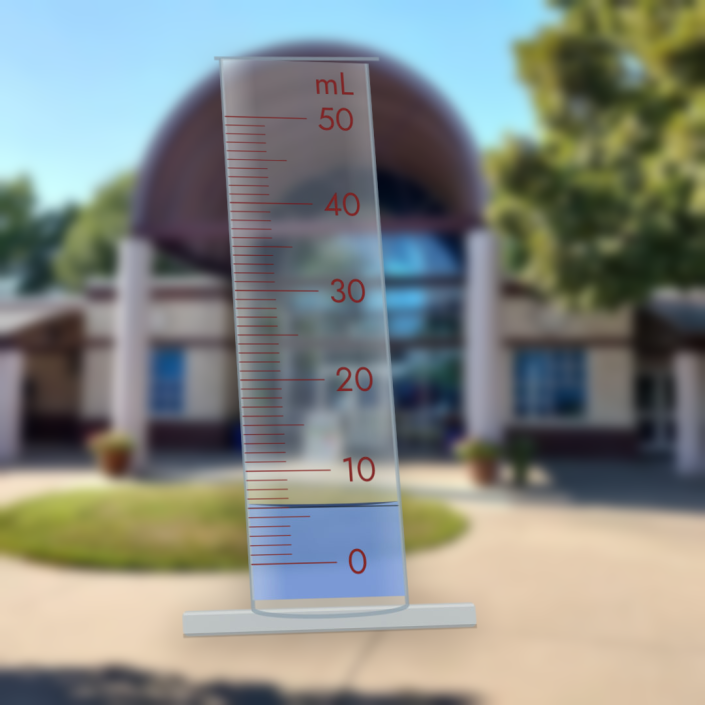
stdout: 6mL
